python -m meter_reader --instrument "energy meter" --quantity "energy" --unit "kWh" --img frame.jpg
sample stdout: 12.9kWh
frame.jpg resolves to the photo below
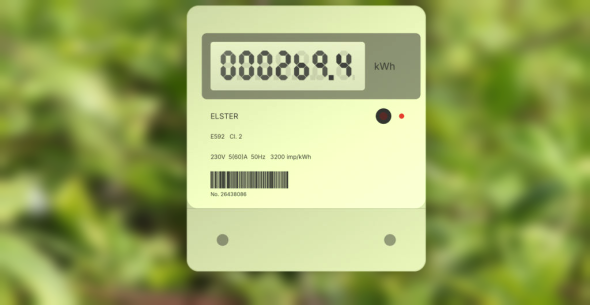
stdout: 269.4kWh
